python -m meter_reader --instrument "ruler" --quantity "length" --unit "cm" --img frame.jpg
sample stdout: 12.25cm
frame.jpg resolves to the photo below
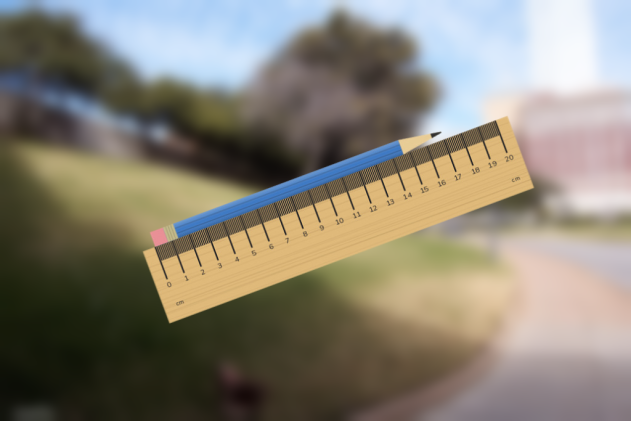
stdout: 17cm
